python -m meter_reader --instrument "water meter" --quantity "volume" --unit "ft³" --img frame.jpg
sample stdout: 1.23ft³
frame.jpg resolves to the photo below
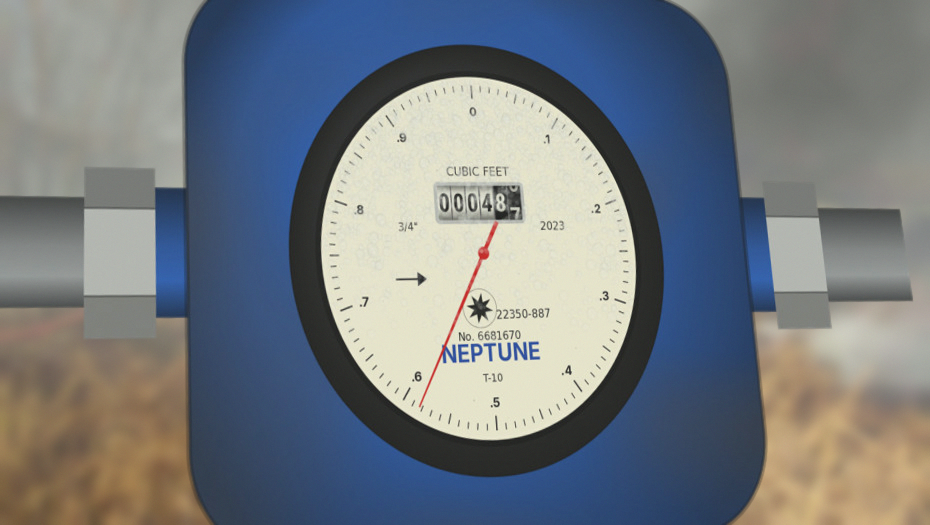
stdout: 486.58ft³
